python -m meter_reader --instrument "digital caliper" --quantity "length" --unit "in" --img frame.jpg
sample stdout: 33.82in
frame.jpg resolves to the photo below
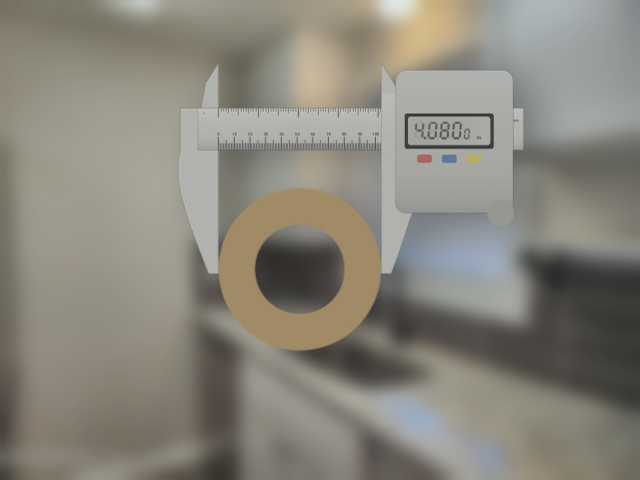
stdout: 4.0800in
